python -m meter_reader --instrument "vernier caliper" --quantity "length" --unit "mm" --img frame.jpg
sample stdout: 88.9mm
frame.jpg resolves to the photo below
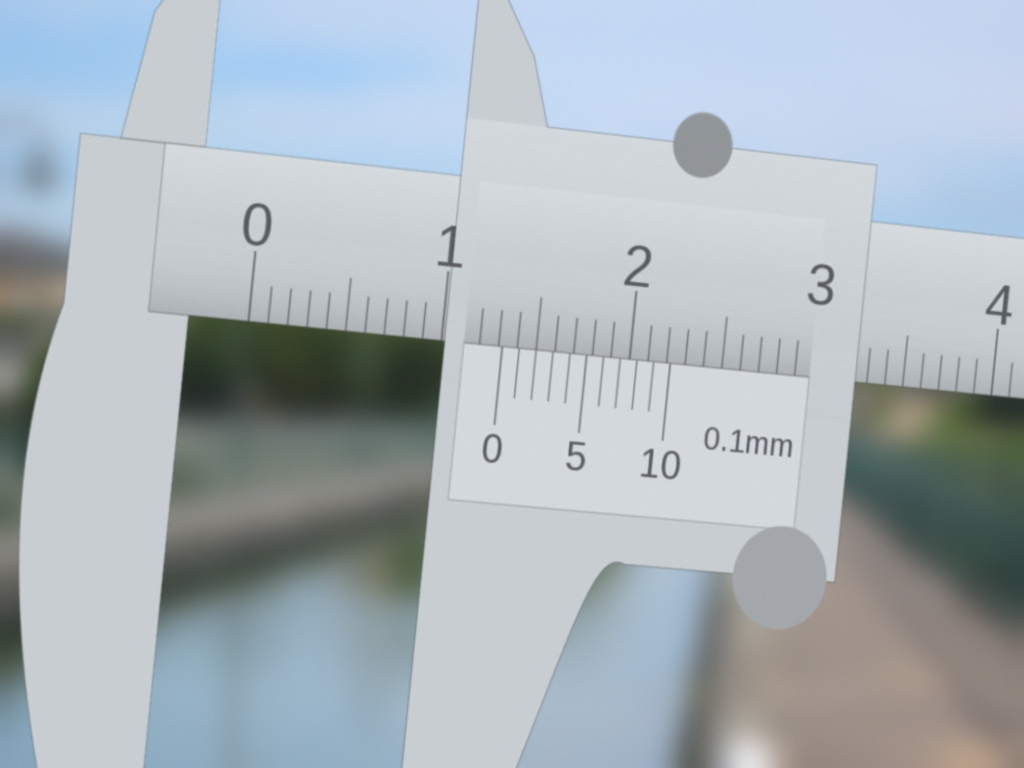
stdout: 13.2mm
